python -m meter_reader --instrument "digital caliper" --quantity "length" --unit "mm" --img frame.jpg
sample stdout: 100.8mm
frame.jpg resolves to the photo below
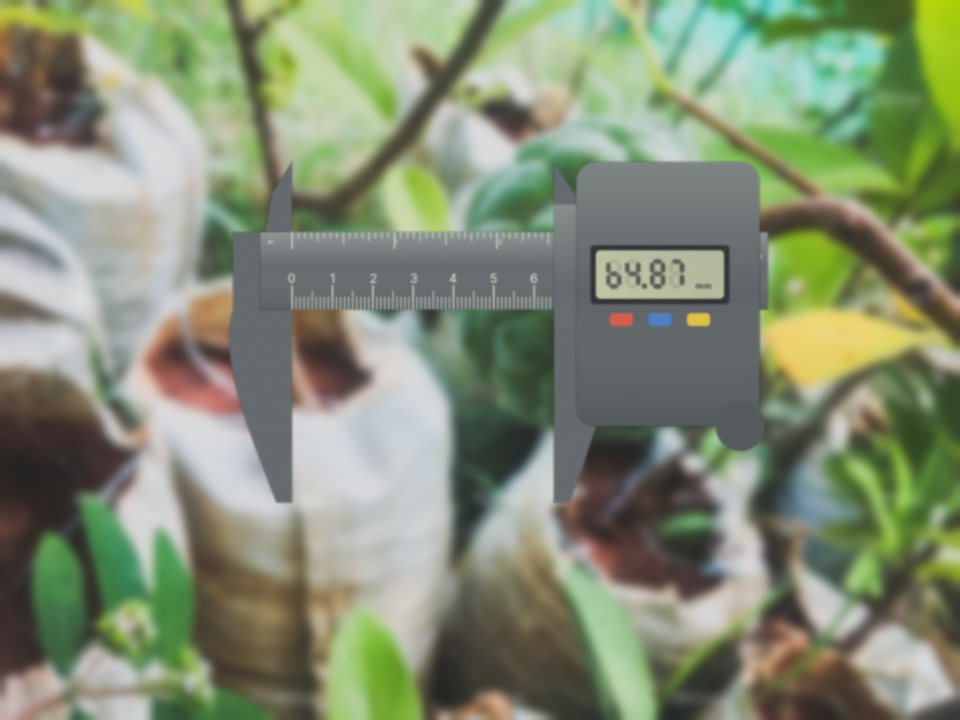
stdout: 64.87mm
